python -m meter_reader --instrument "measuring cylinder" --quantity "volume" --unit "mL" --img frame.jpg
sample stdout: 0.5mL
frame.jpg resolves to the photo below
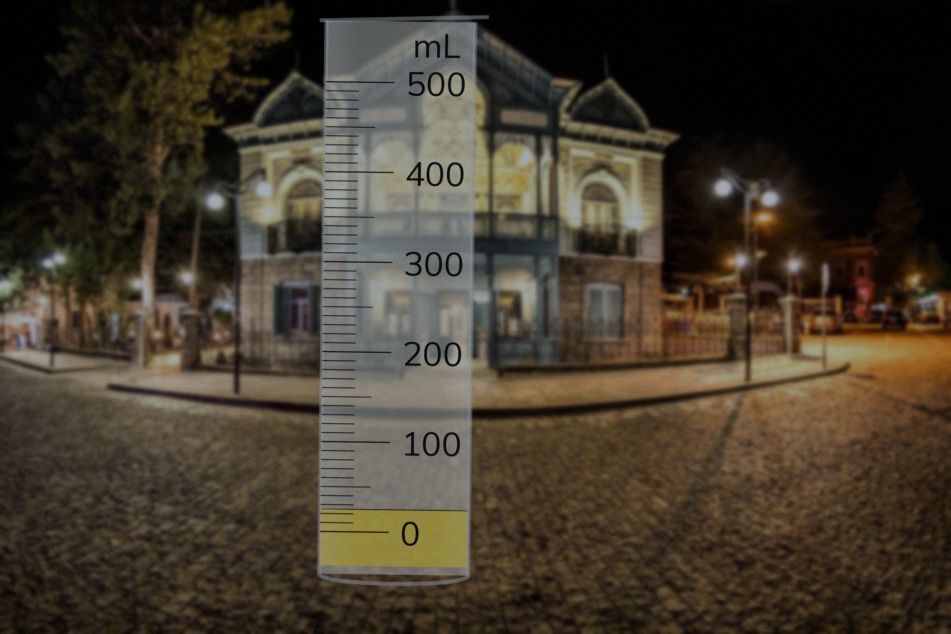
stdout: 25mL
